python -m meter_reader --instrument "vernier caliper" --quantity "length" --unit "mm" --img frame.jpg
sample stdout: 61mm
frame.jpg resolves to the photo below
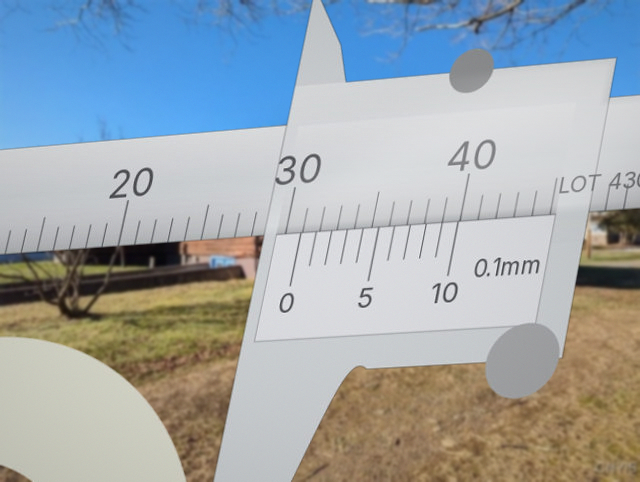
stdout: 30.9mm
